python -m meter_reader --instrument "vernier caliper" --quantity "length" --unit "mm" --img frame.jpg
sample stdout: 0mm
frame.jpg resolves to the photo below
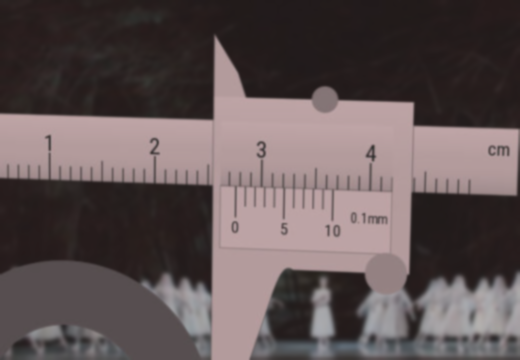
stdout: 27.6mm
